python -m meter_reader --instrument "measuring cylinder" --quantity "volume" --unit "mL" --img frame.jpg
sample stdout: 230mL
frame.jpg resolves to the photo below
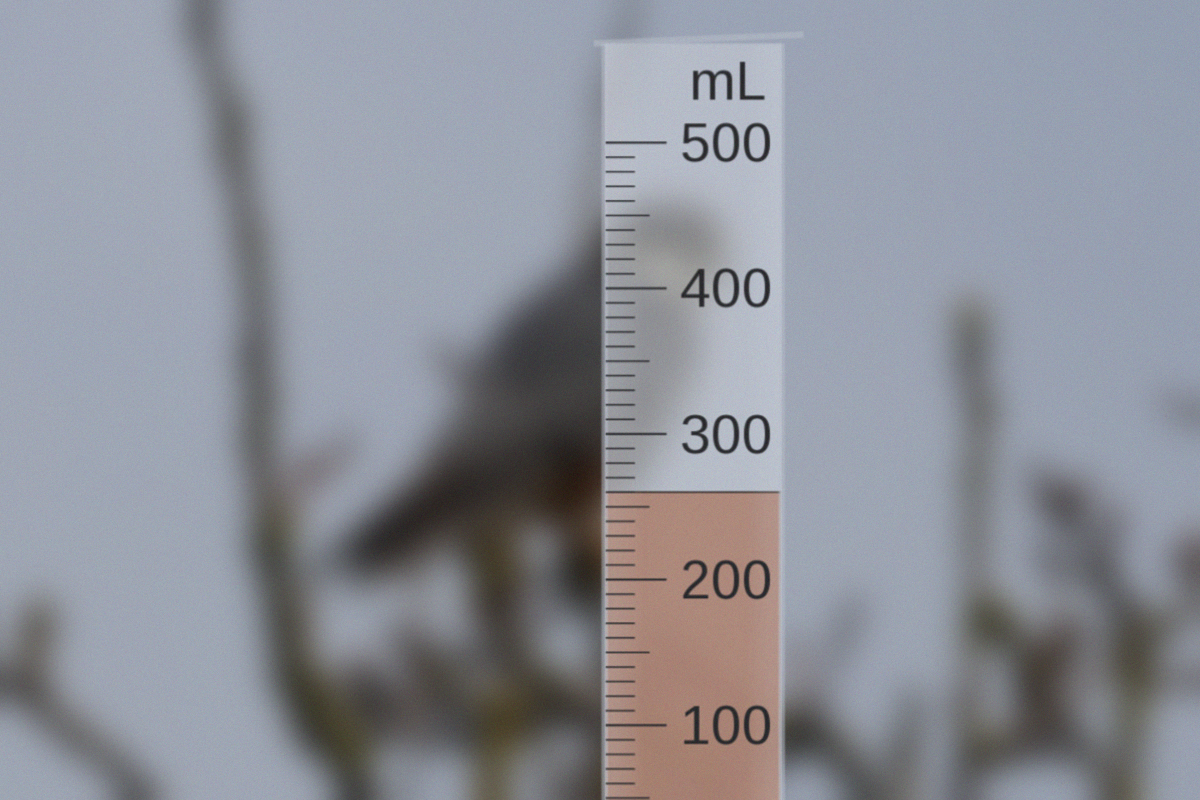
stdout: 260mL
